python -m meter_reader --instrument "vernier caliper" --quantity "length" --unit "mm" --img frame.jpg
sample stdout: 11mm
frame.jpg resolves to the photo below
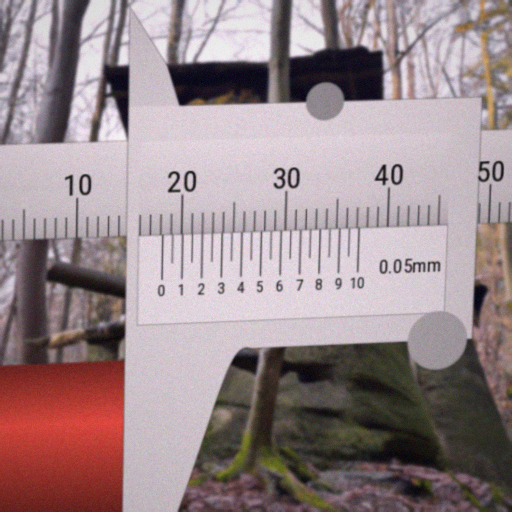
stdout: 18.2mm
